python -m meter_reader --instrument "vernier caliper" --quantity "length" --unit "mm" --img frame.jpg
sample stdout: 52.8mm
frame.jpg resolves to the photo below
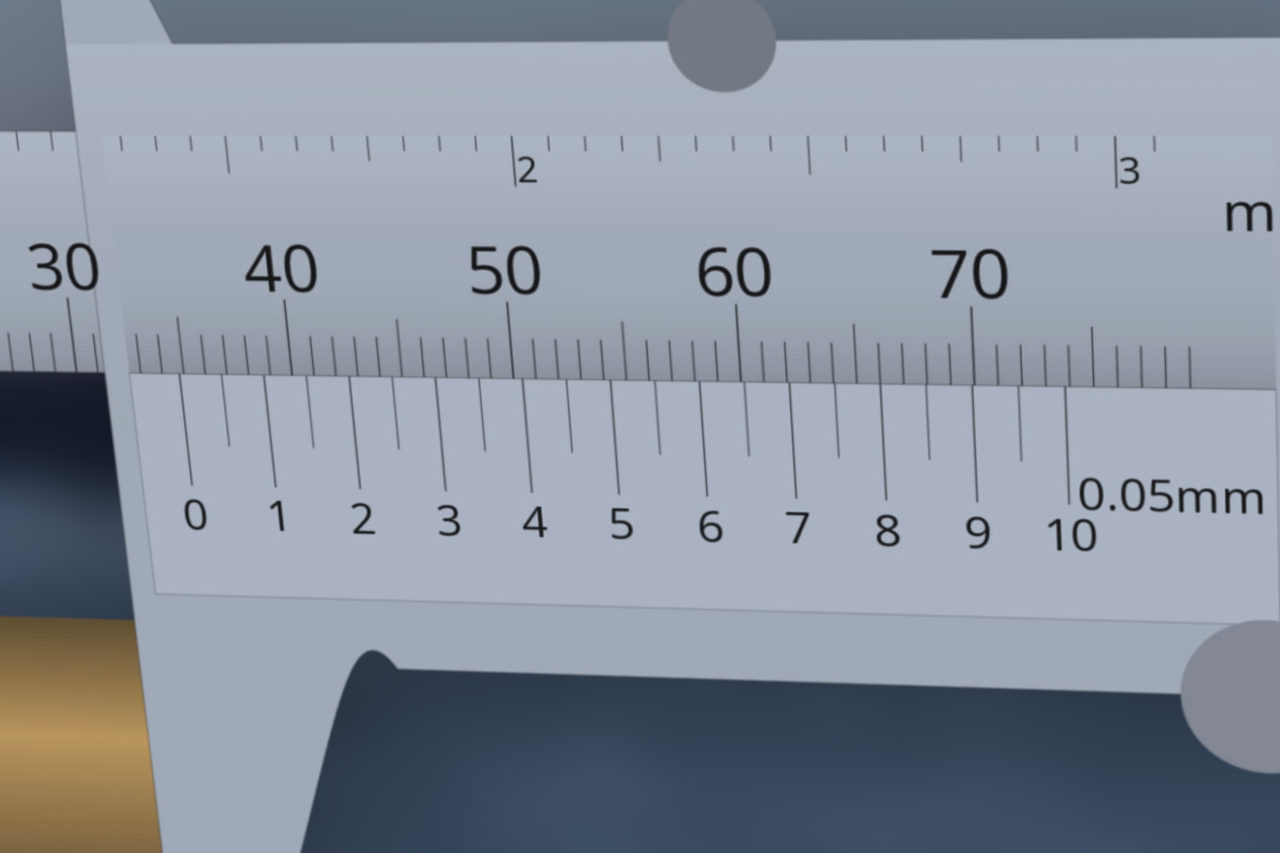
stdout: 34.8mm
